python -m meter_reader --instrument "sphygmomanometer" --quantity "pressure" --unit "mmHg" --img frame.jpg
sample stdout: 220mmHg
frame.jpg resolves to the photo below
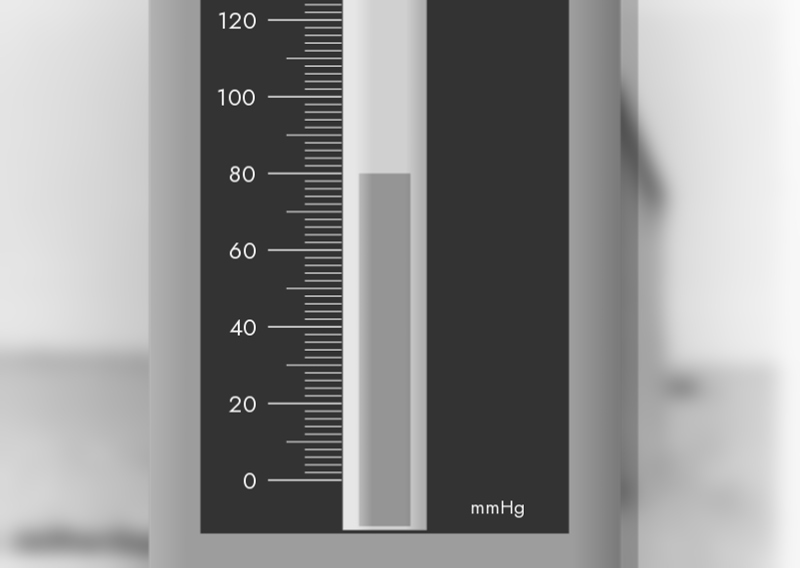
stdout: 80mmHg
